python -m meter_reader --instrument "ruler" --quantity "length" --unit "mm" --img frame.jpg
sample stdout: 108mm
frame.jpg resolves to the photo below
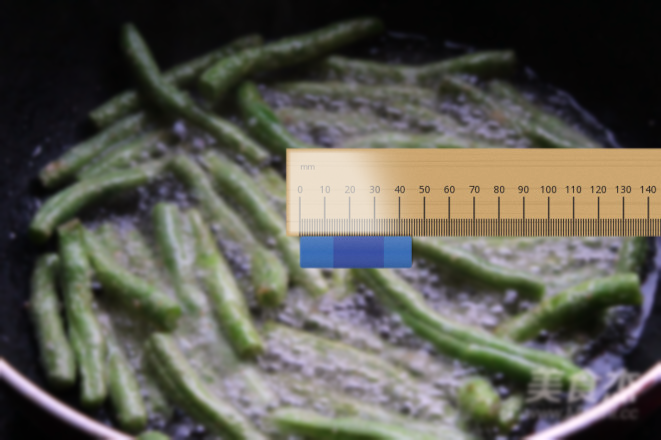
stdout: 45mm
